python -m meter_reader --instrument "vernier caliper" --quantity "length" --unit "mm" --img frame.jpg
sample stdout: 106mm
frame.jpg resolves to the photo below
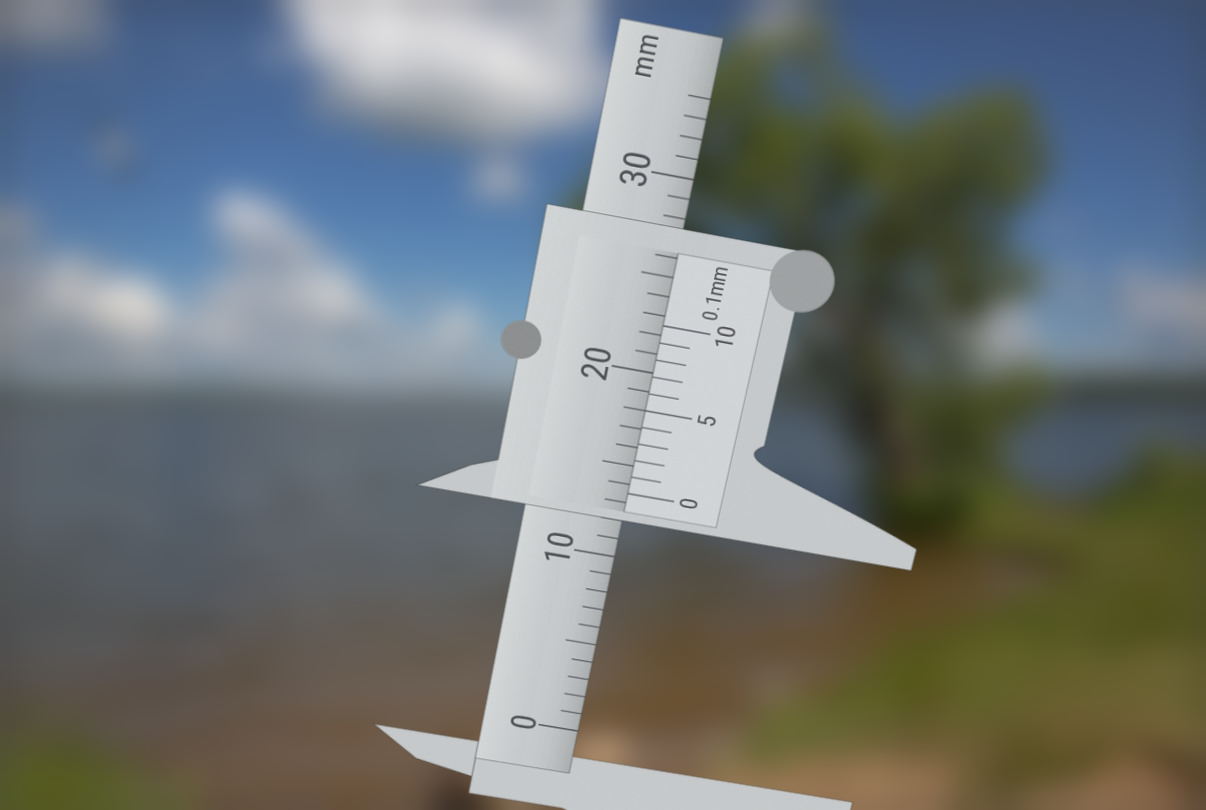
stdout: 13.5mm
